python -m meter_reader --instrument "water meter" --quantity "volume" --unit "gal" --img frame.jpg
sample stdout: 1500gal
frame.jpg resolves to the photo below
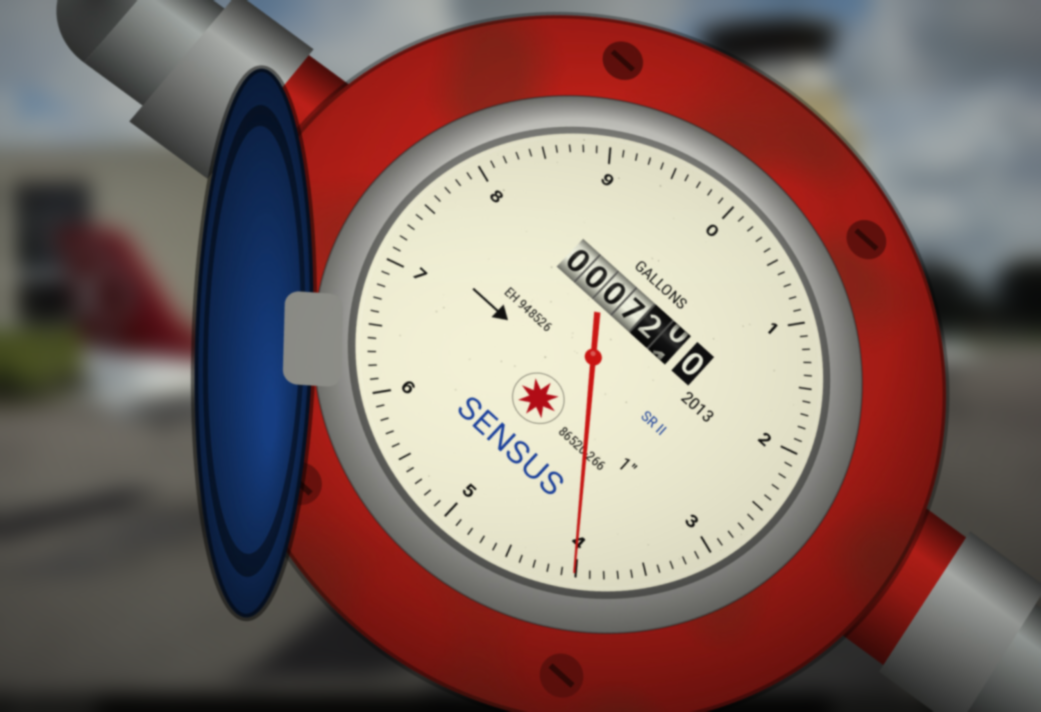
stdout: 7204.0gal
